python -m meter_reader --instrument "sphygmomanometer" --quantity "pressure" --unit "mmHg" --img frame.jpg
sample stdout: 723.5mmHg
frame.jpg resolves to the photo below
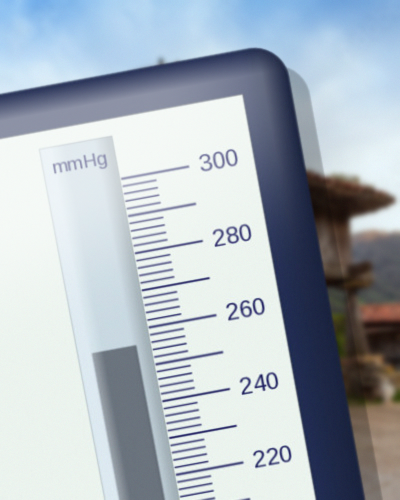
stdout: 256mmHg
